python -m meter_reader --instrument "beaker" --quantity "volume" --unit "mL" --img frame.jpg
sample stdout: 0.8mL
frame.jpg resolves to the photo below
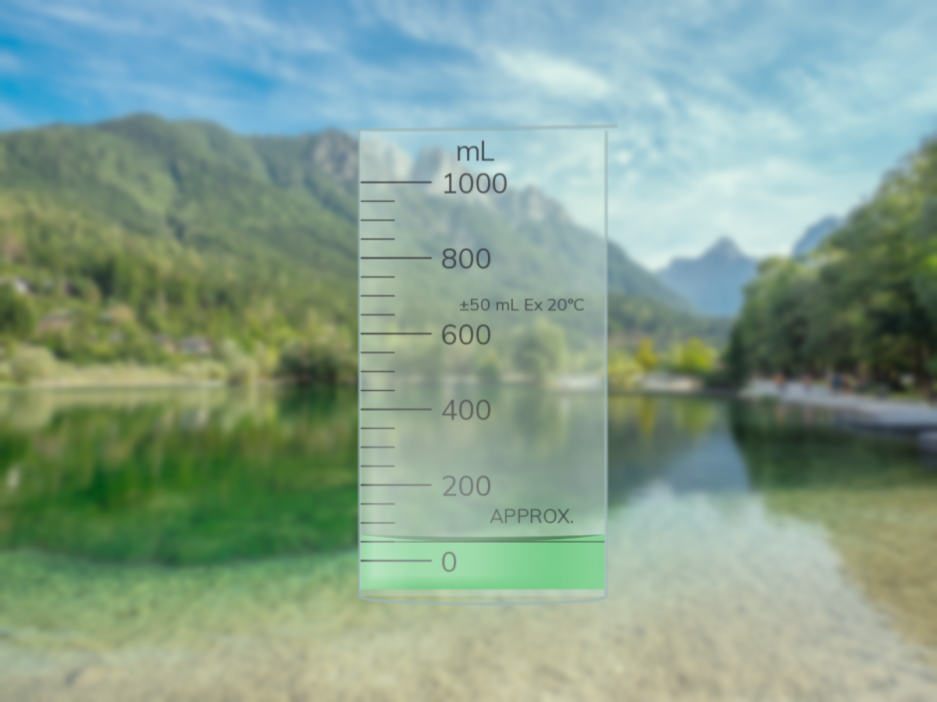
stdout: 50mL
